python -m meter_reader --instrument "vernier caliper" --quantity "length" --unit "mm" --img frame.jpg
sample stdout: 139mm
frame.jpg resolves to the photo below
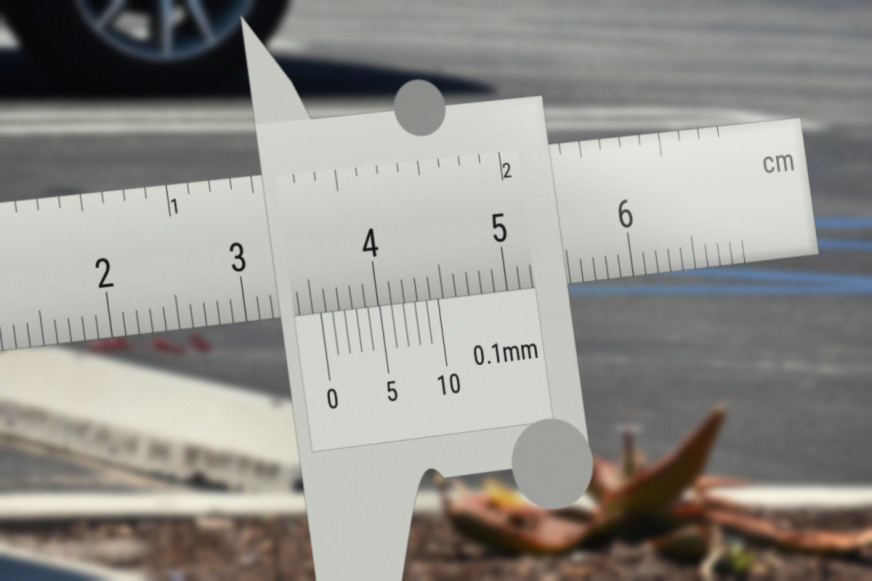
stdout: 35.6mm
